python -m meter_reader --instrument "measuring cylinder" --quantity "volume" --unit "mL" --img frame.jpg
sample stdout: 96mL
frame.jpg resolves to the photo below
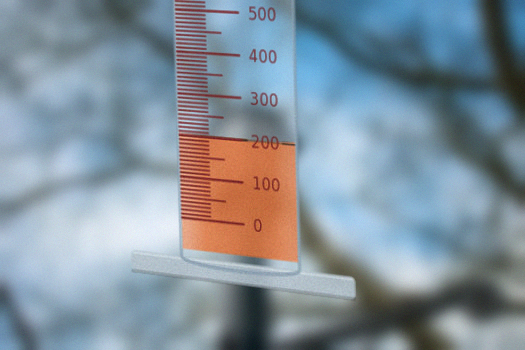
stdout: 200mL
